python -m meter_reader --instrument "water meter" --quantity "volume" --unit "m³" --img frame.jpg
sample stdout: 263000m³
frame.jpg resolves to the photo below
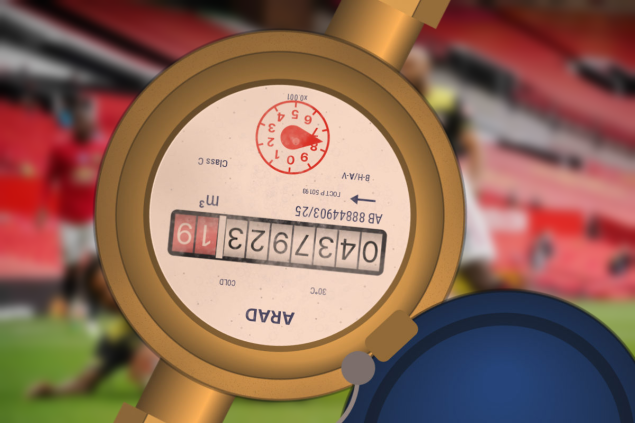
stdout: 437923.197m³
